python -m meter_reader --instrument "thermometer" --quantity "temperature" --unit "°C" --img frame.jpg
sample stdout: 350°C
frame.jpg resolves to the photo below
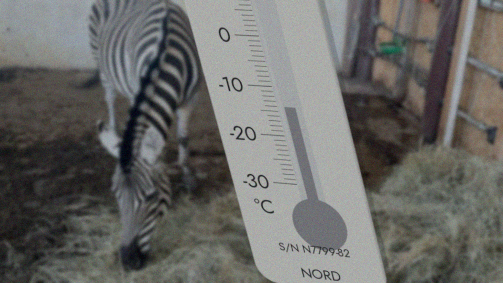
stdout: -14°C
